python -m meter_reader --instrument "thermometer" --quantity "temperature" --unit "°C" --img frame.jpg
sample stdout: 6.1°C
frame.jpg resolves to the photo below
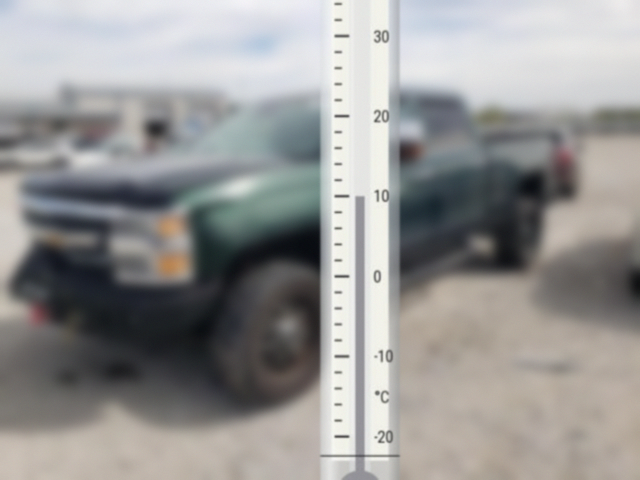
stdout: 10°C
